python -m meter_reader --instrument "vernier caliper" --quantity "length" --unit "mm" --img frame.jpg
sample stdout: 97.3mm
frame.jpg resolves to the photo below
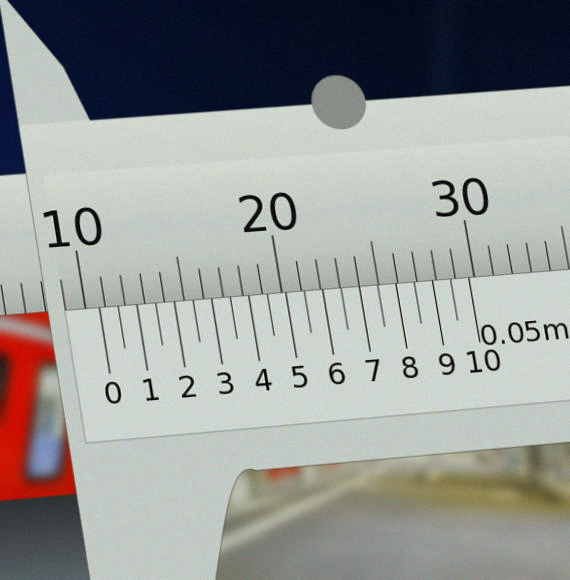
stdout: 10.7mm
